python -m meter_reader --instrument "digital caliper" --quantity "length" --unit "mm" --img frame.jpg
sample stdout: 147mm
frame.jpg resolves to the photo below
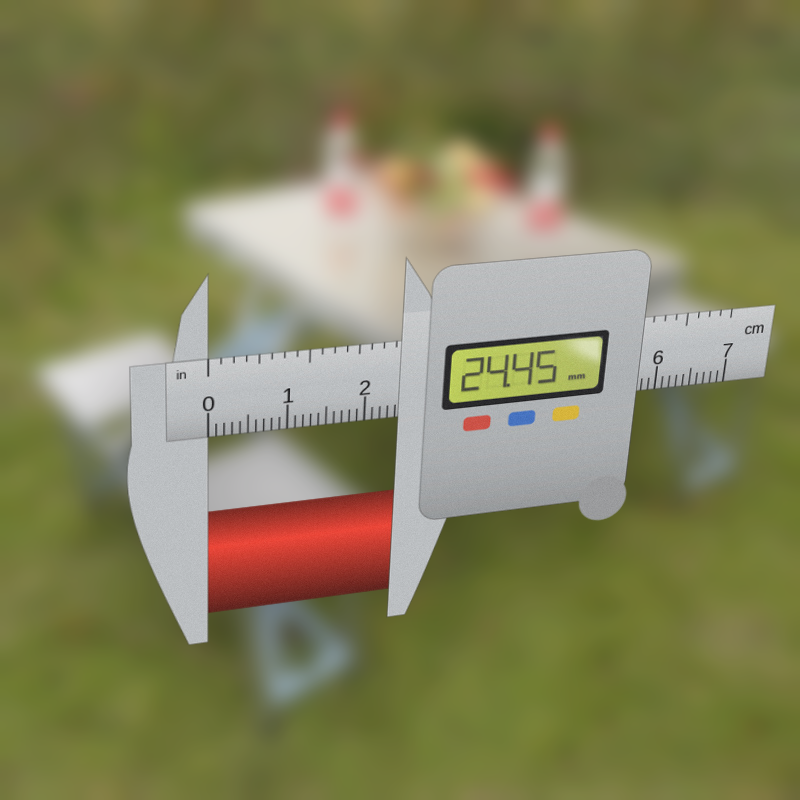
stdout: 24.45mm
